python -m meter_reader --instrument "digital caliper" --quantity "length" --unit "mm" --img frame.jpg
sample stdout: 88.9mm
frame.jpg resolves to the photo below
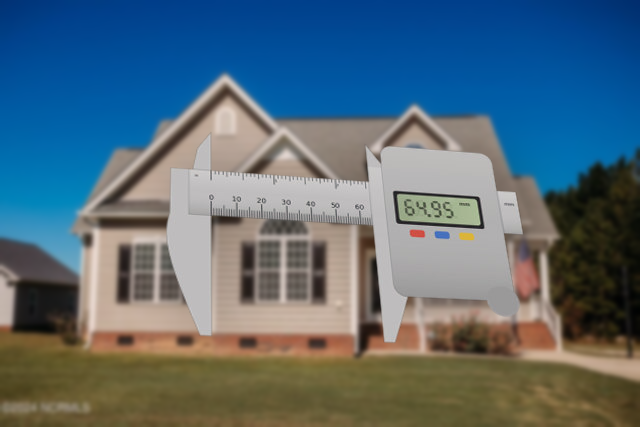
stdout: 64.95mm
